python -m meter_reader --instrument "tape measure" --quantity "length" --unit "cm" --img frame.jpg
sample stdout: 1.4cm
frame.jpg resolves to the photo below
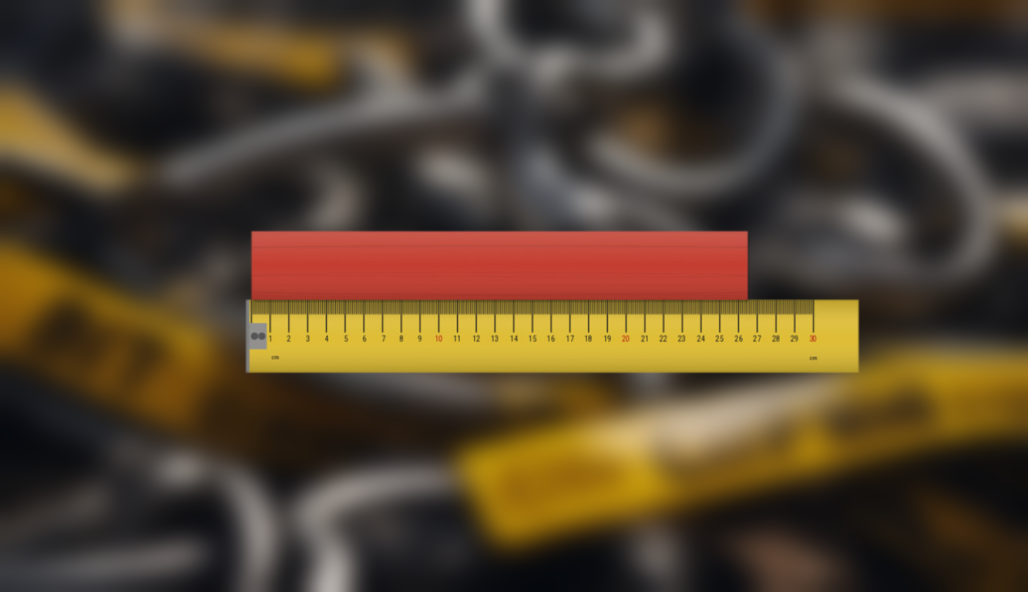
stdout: 26.5cm
